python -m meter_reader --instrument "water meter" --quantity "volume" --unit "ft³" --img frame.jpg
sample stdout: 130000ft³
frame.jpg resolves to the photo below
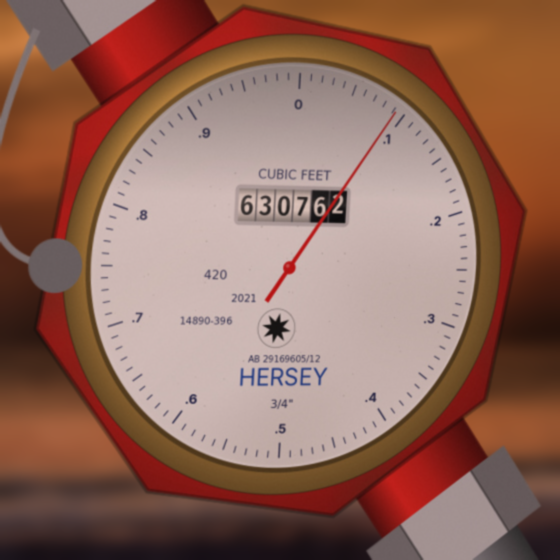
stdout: 630762.09ft³
